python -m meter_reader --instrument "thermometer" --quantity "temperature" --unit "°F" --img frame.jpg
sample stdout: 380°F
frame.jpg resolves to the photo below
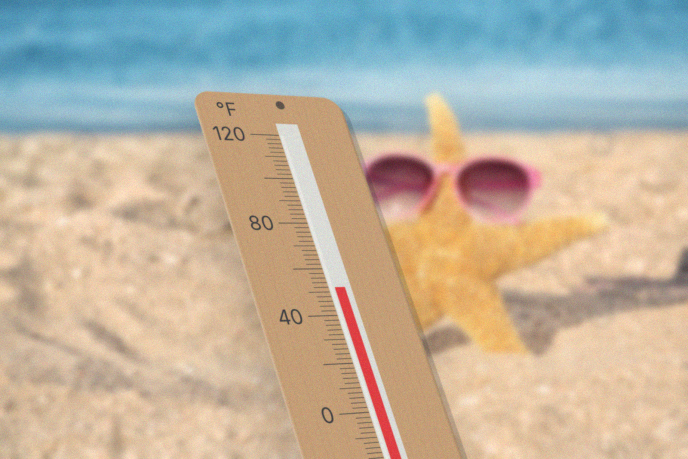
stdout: 52°F
